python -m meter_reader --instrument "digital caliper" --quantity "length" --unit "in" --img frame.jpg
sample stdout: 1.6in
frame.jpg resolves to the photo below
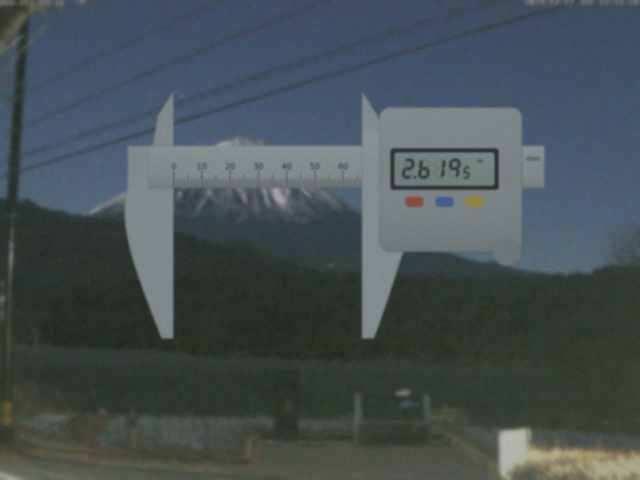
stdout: 2.6195in
